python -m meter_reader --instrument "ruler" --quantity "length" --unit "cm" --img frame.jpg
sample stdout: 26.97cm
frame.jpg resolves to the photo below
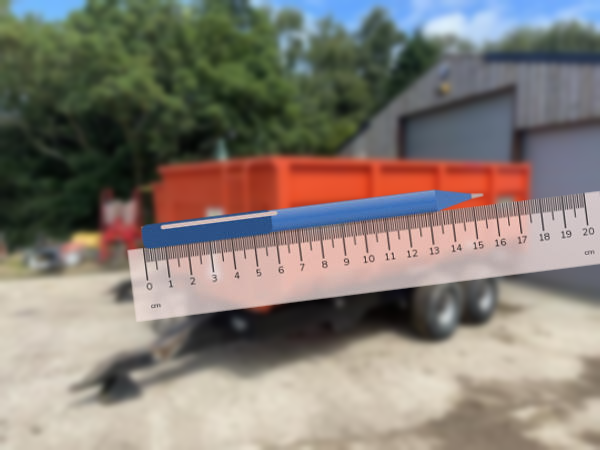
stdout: 15.5cm
